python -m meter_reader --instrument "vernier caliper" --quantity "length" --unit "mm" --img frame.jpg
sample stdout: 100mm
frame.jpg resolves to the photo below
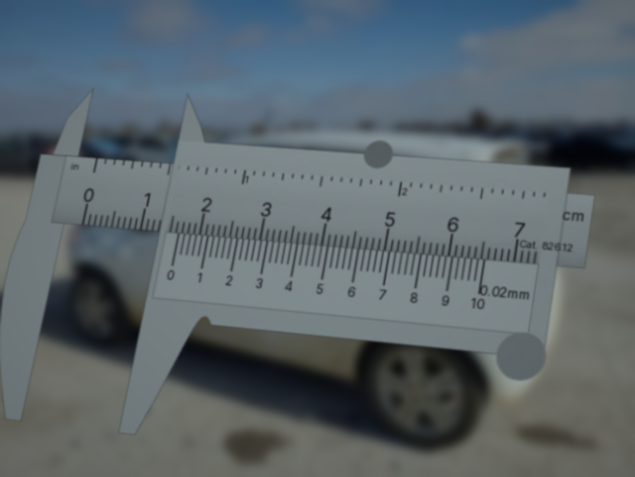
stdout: 16.5mm
